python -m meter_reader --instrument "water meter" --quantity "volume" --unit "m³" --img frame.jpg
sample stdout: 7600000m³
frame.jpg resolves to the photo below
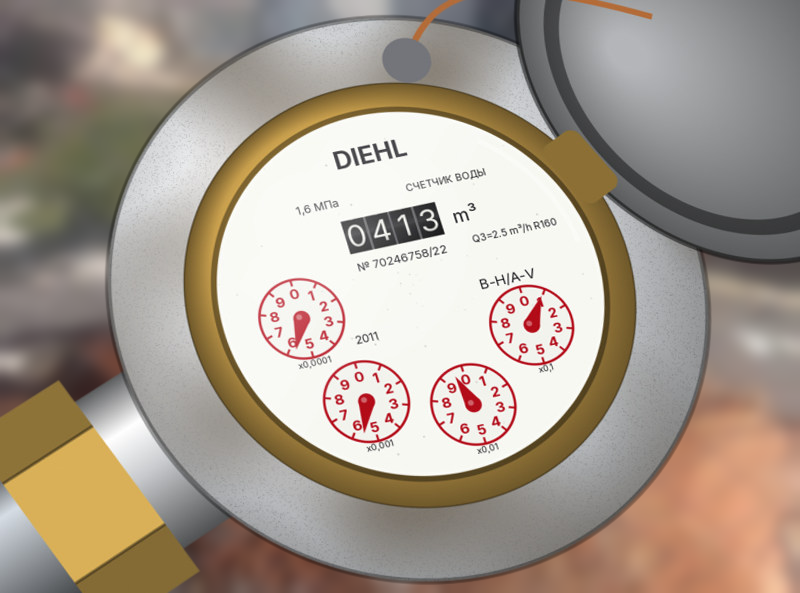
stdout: 413.0955m³
